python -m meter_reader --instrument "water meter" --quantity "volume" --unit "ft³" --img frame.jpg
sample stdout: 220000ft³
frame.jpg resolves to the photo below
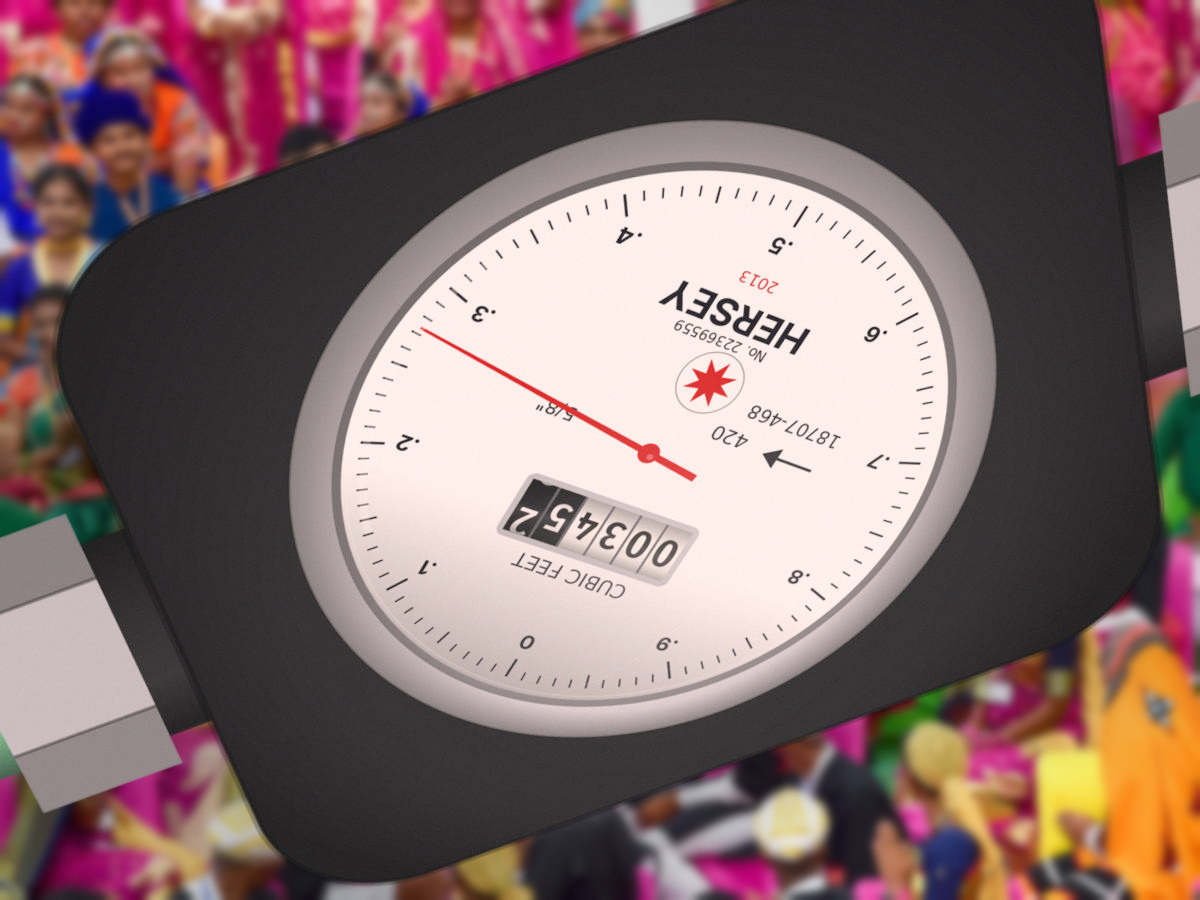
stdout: 3452.27ft³
